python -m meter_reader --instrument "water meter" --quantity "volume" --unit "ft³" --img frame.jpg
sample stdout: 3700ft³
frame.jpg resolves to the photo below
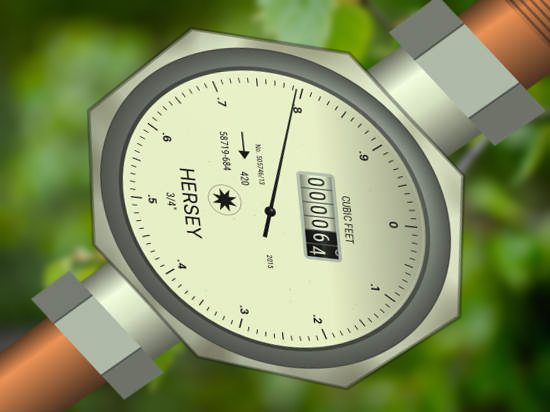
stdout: 63.79ft³
